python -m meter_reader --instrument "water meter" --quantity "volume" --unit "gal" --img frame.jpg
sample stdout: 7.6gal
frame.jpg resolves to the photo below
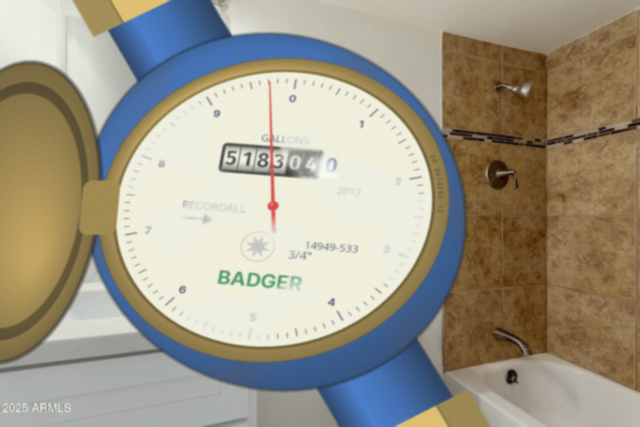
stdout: 5183039.7gal
